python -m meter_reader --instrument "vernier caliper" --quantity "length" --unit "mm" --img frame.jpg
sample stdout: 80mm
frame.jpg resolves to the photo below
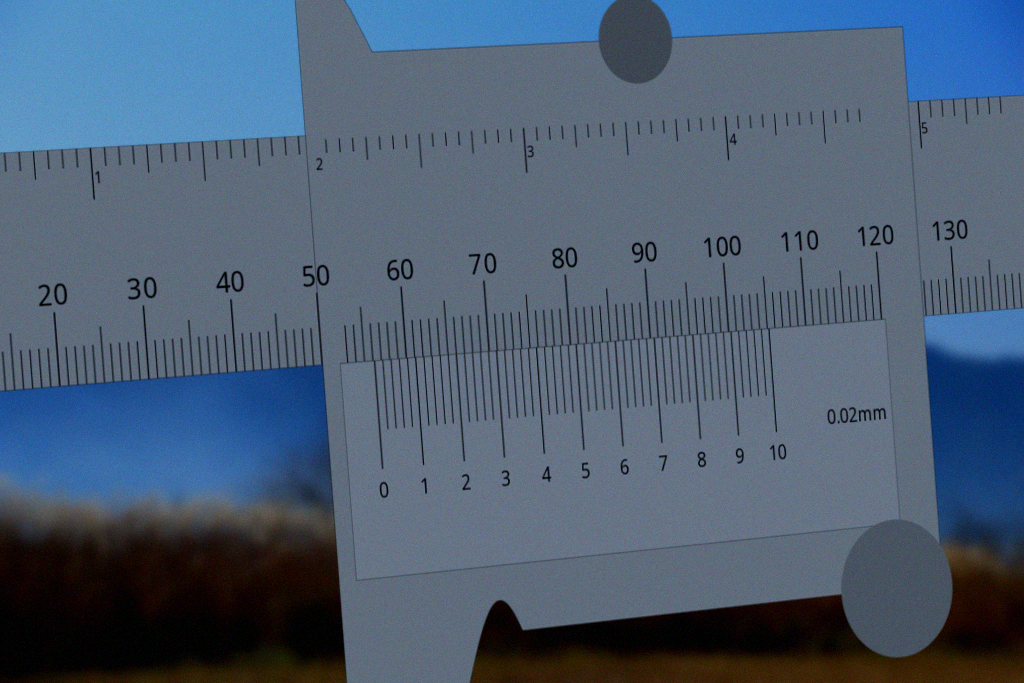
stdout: 56.2mm
